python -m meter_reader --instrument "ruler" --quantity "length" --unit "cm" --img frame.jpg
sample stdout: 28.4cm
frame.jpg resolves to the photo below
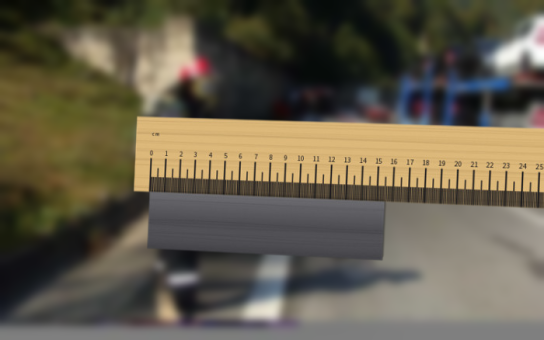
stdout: 15.5cm
